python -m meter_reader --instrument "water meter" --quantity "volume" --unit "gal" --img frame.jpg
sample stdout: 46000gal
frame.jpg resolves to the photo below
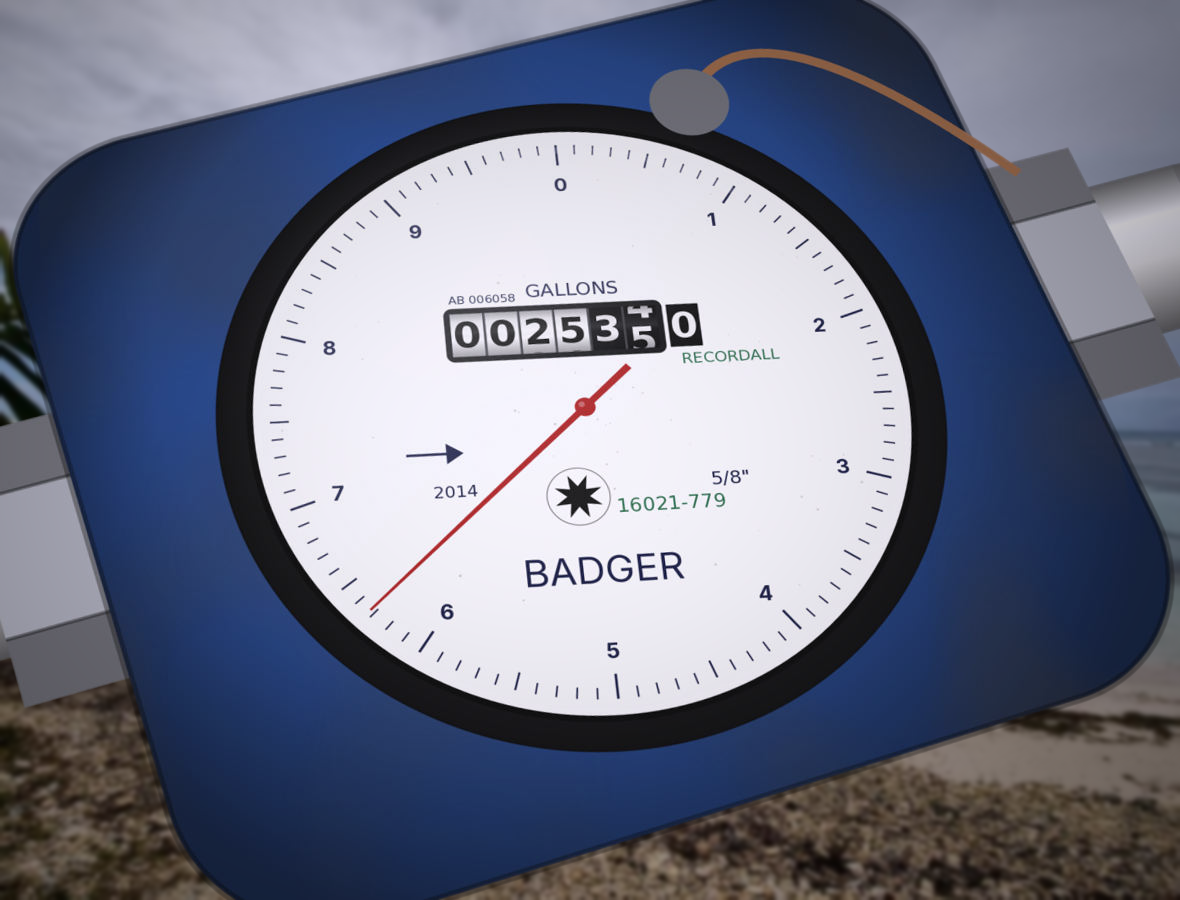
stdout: 25346.3gal
